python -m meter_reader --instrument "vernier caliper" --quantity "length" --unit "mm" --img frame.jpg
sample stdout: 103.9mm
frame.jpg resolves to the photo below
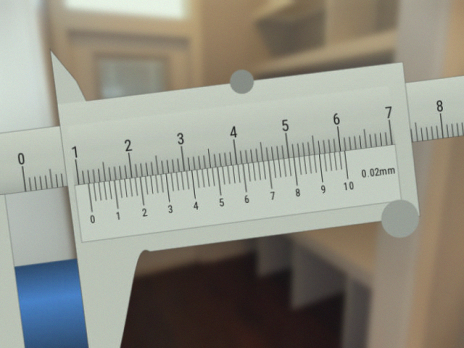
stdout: 11.8mm
